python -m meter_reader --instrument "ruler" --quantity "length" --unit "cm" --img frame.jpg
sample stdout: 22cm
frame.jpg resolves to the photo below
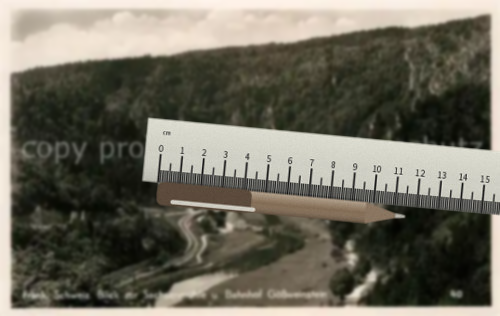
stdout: 11.5cm
